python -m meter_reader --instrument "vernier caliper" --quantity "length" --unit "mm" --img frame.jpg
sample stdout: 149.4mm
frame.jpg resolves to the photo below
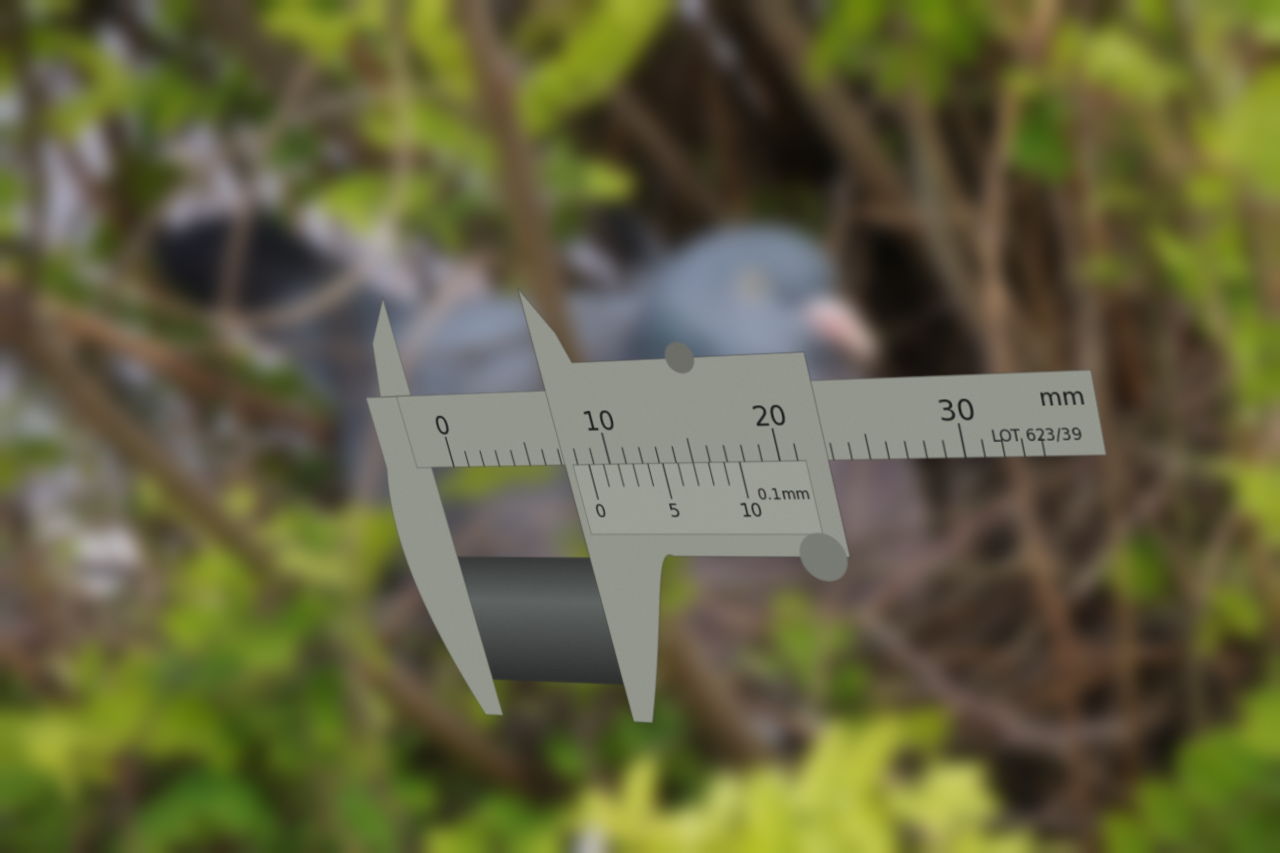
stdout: 8.7mm
